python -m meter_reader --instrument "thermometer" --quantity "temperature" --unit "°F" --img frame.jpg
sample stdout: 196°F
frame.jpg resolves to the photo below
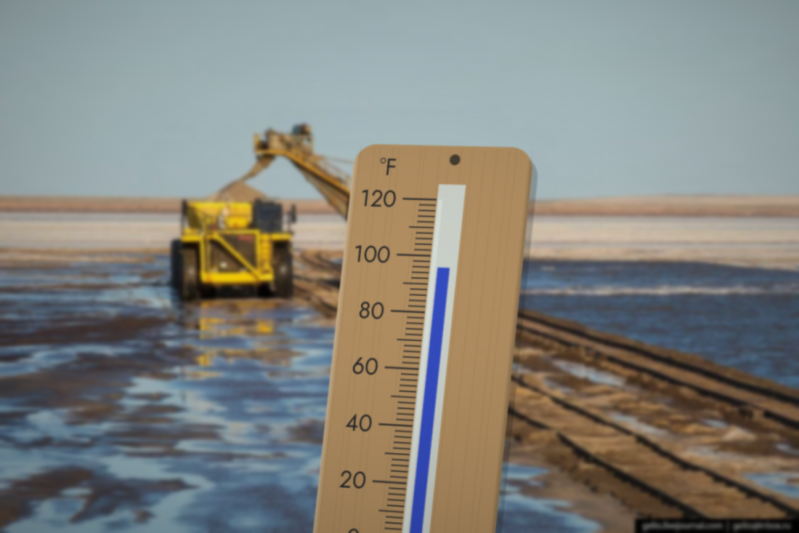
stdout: 96°F
